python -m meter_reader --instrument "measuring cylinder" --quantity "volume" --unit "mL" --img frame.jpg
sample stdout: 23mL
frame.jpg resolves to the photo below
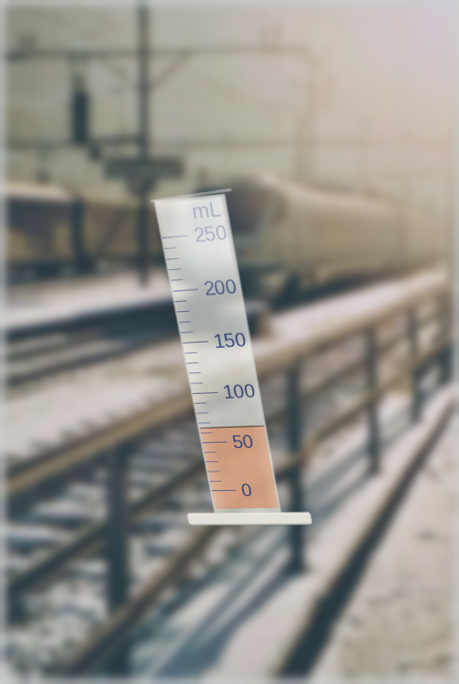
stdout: 65mL
